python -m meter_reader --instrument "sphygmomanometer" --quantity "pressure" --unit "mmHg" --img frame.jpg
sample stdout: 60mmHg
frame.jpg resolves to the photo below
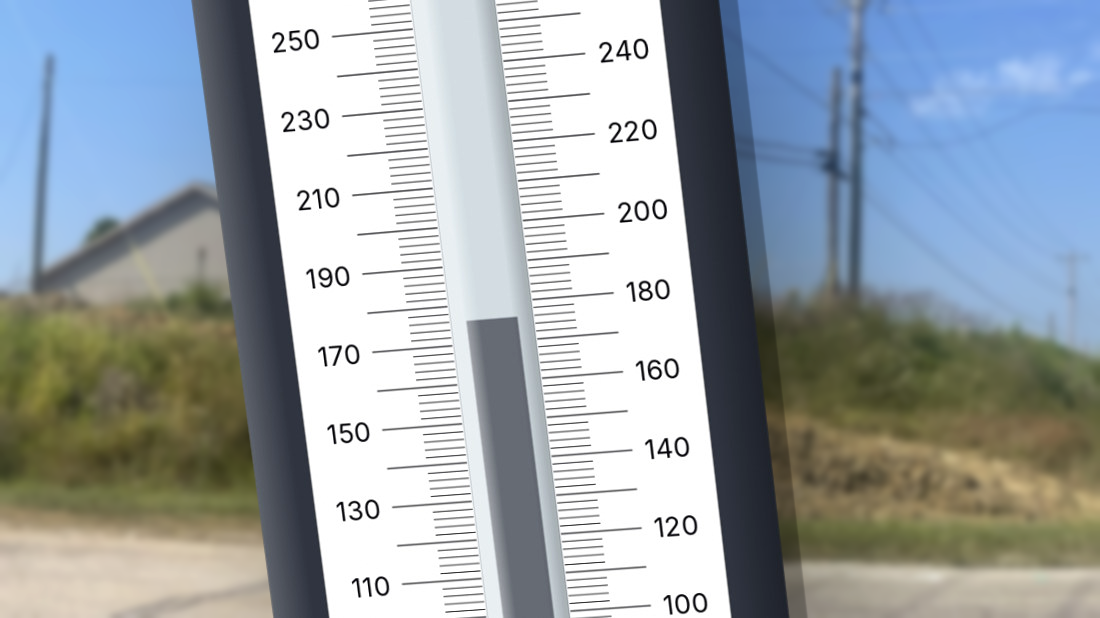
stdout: 176mmHg
